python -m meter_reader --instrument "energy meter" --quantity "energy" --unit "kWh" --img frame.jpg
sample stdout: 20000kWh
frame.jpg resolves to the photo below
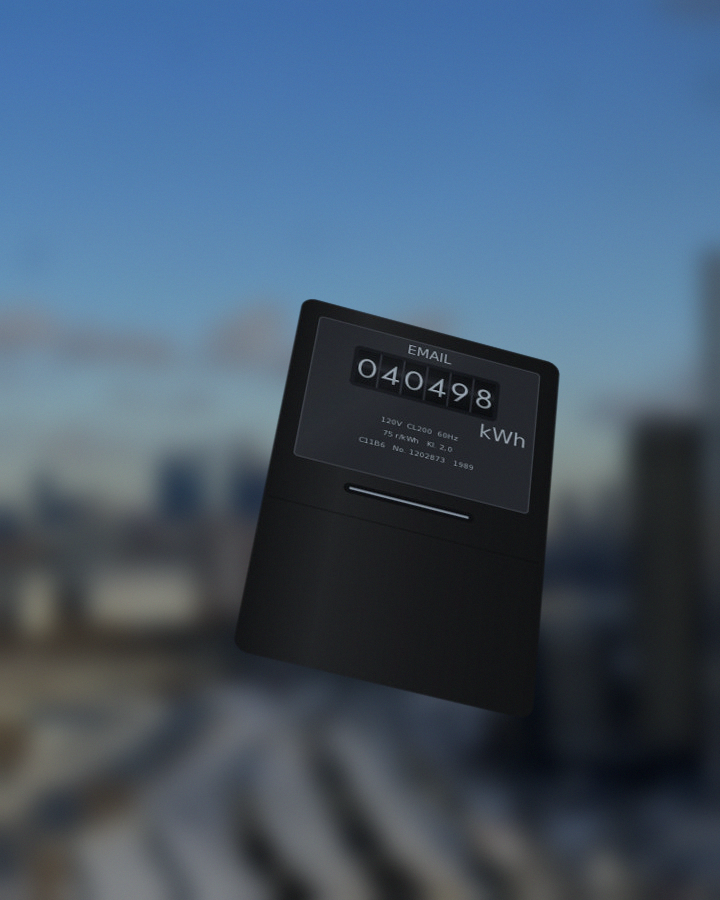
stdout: 40498kWh
